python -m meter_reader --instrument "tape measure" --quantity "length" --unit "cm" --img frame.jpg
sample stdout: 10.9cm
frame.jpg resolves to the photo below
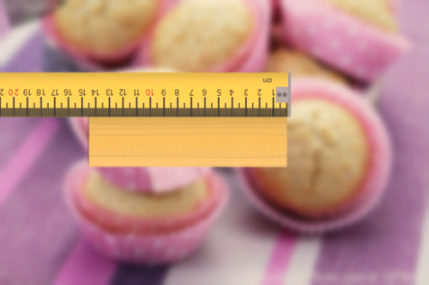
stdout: 14.5cm
